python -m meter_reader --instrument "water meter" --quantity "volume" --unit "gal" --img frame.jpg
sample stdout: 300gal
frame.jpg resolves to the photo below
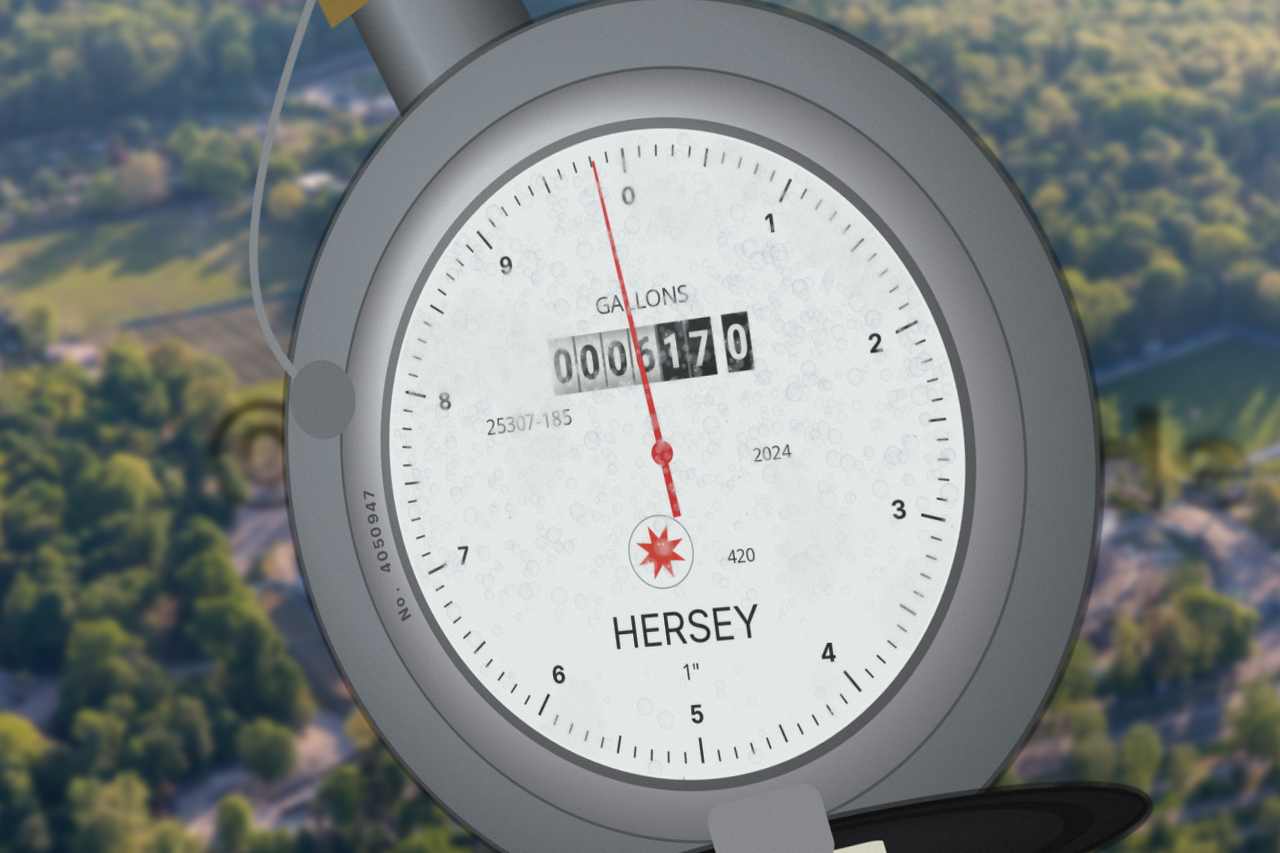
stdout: 6169.8gal
